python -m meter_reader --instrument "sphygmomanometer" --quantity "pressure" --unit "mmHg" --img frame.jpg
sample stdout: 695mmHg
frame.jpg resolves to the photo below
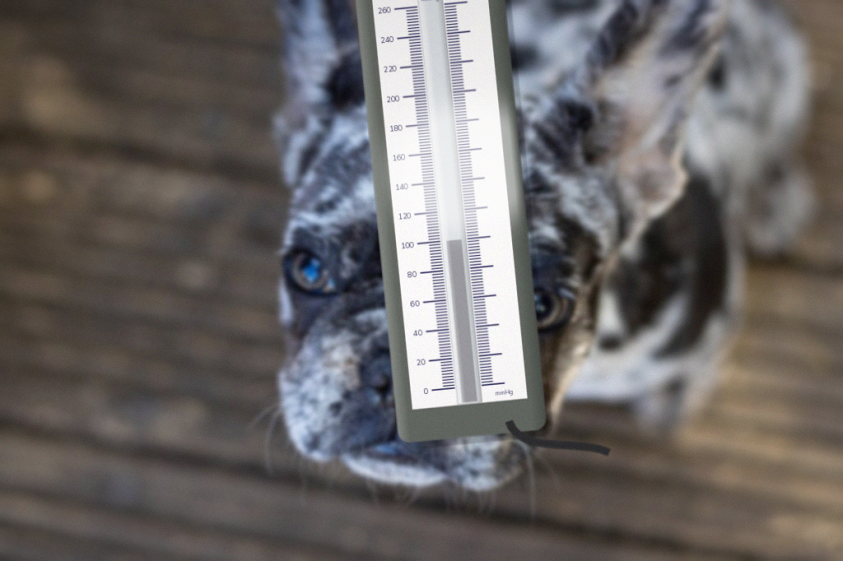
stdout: 100mmHg
